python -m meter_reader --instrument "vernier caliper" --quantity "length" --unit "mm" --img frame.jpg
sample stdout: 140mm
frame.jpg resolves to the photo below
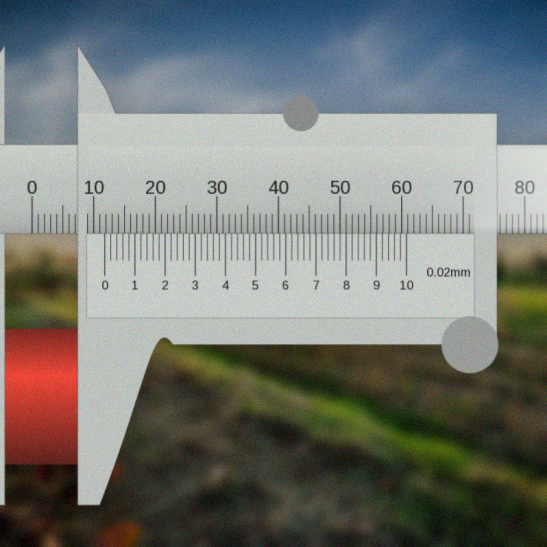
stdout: 11.8mm
